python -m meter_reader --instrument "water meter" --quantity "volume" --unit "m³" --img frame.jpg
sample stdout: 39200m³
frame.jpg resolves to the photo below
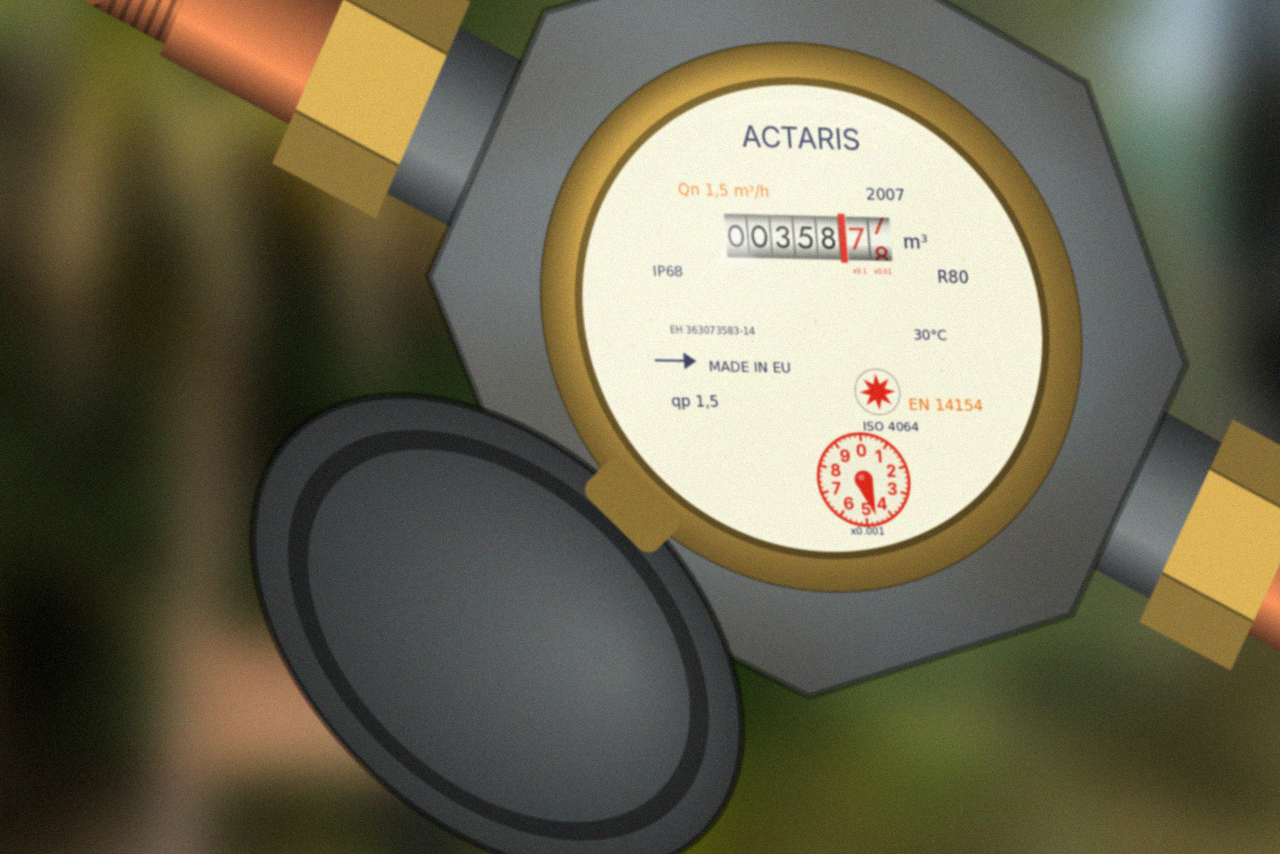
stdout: 358.774m³
